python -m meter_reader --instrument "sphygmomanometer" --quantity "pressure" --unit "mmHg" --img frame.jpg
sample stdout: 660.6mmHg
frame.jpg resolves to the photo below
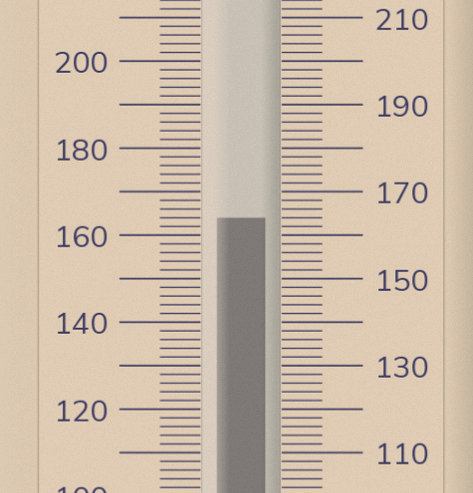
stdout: 164mmHg
